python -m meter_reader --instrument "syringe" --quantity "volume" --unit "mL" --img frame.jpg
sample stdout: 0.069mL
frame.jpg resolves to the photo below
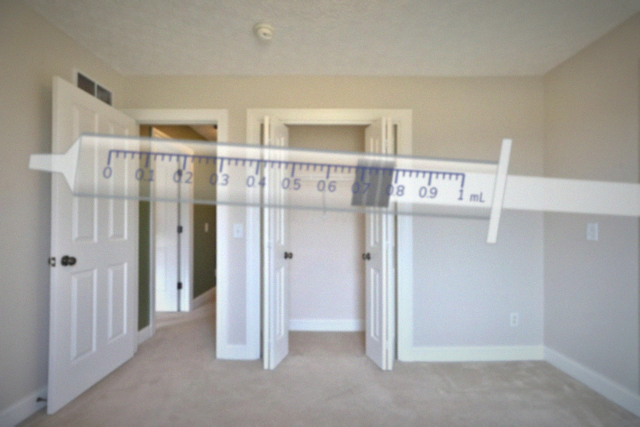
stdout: 0.68mL
